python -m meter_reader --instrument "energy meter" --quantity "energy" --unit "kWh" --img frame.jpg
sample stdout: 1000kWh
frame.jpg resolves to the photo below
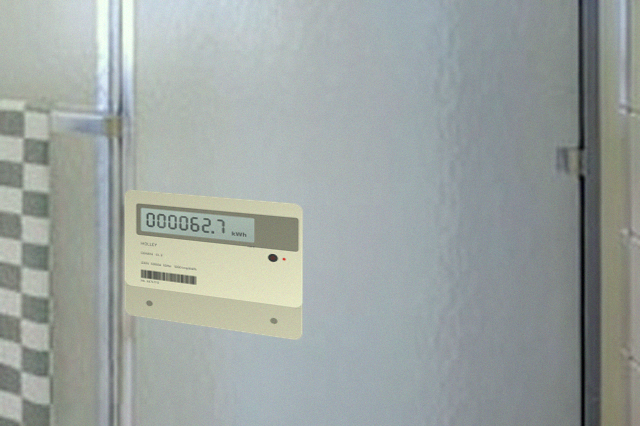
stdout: 62.7kWh
